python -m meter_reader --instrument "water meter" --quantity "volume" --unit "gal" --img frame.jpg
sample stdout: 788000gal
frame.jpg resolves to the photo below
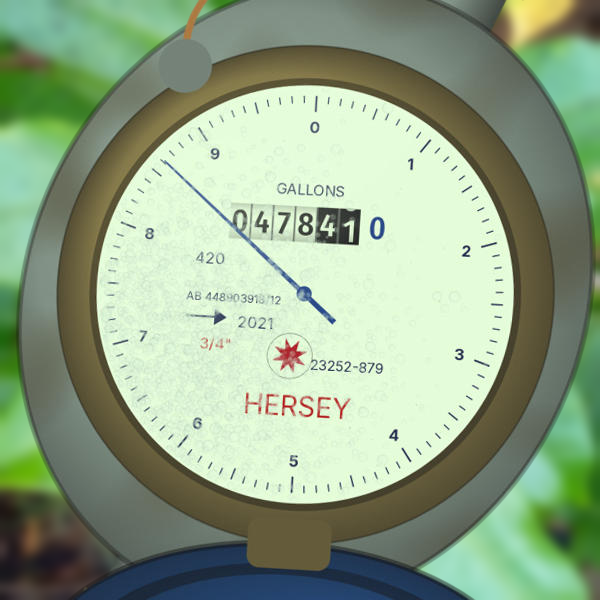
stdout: 478408.6gal
